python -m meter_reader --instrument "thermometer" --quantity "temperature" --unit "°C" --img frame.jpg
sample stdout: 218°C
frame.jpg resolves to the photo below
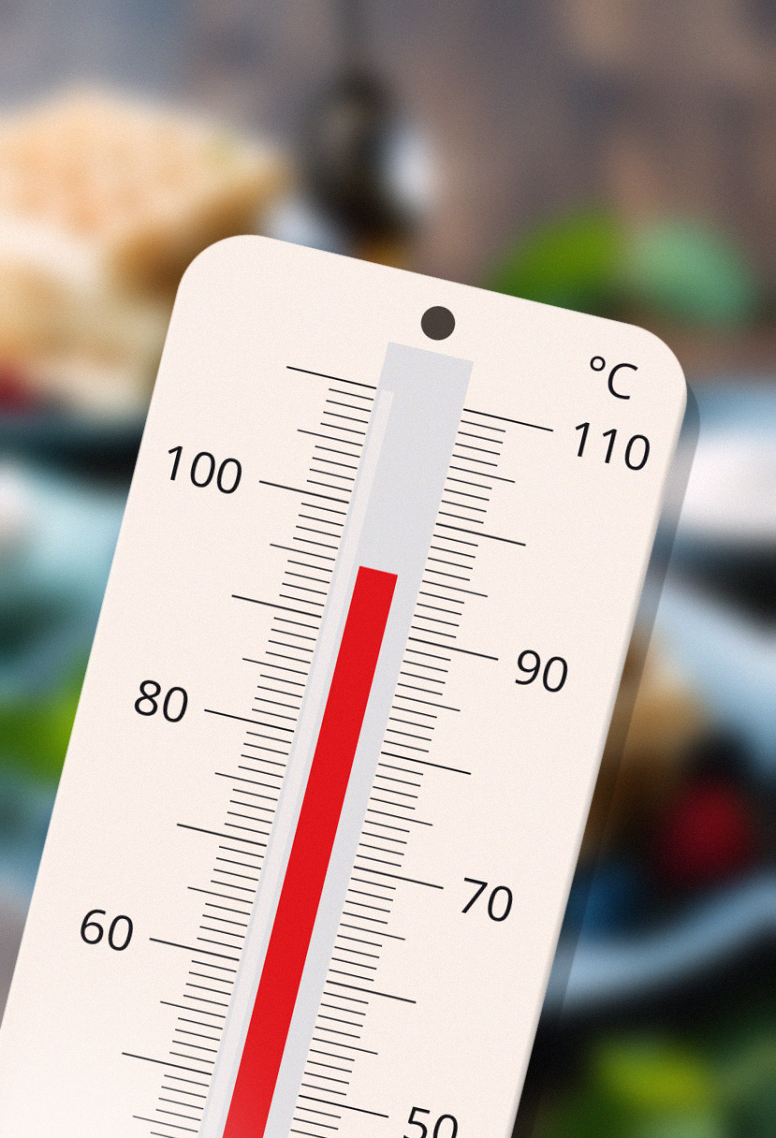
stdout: 95°C
